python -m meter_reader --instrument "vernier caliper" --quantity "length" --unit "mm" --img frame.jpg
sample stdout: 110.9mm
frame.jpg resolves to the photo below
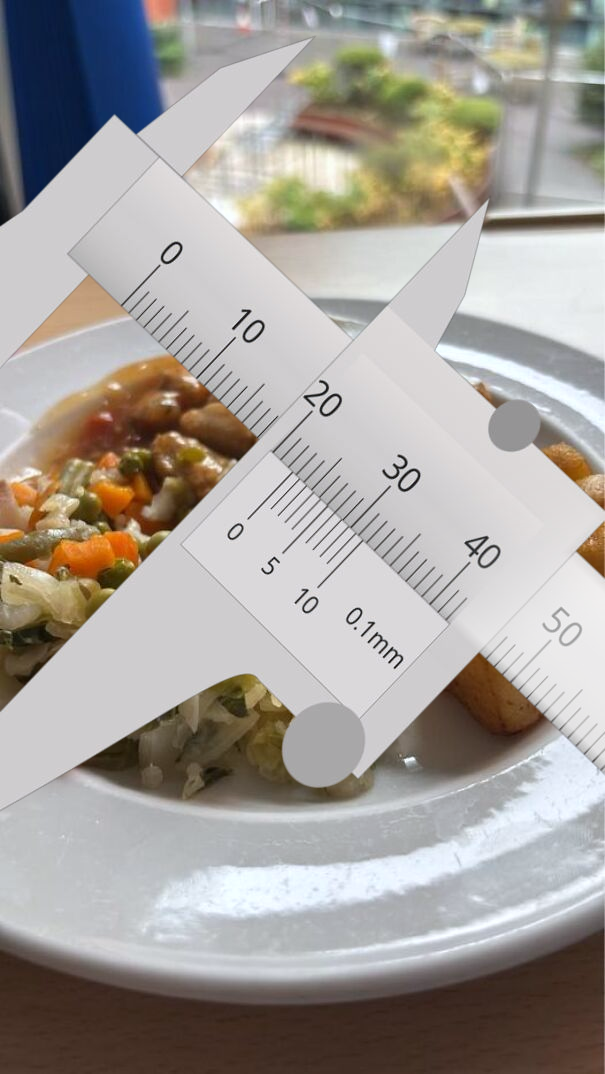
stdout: 22.6mm
